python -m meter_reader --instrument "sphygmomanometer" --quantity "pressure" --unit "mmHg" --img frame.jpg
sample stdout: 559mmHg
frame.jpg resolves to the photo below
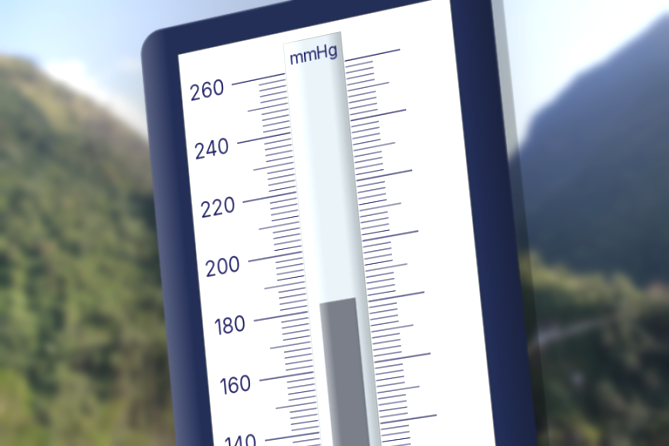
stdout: 182mmHg
